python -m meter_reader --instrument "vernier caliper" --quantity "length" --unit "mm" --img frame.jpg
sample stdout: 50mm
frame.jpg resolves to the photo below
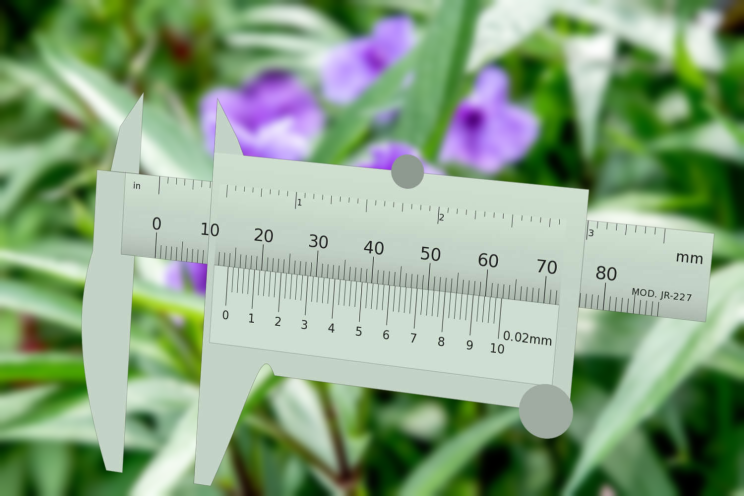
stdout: 13.8mm
